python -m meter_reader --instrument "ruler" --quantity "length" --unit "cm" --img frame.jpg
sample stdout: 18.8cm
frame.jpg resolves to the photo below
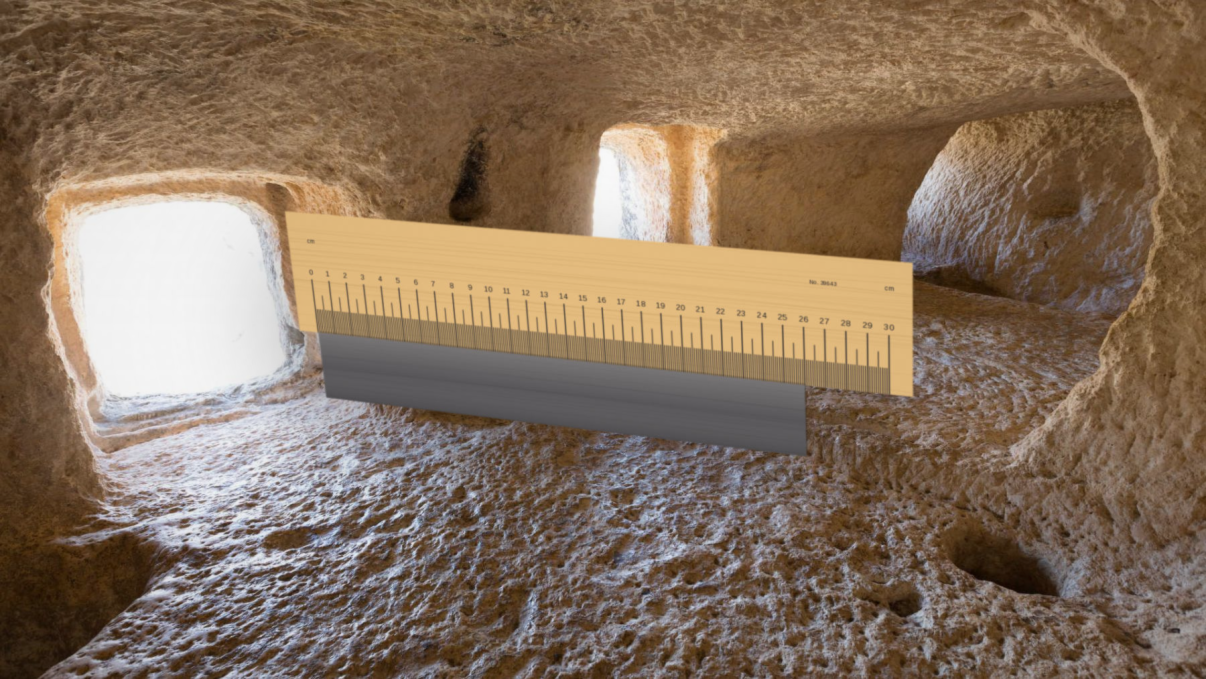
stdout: 26cm
